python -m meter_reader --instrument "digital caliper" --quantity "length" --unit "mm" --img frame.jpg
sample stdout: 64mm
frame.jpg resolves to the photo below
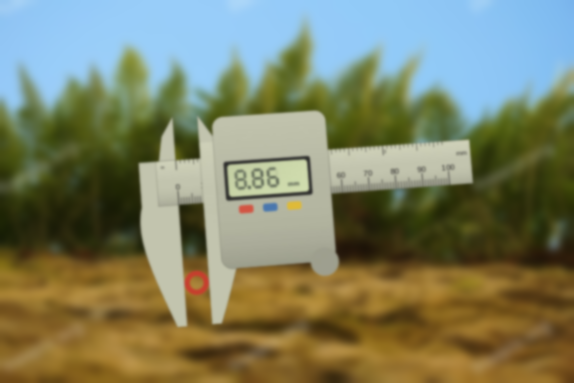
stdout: 8.86mm
